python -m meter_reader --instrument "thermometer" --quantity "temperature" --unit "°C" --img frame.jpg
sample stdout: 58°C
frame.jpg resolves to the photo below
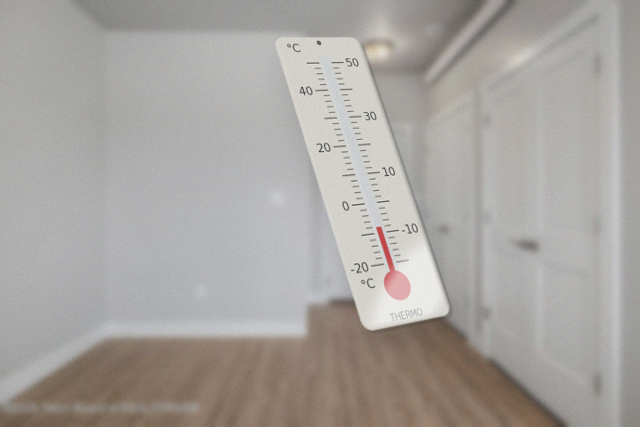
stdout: -8°C
